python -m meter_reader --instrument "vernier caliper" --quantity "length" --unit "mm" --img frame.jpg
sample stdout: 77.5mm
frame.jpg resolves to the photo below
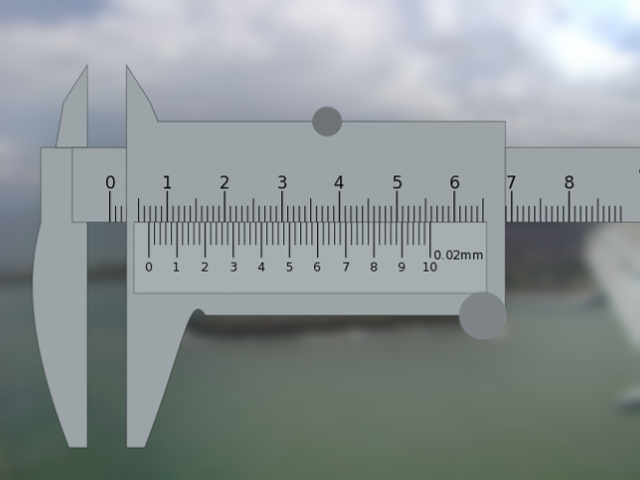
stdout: 6.8mm
